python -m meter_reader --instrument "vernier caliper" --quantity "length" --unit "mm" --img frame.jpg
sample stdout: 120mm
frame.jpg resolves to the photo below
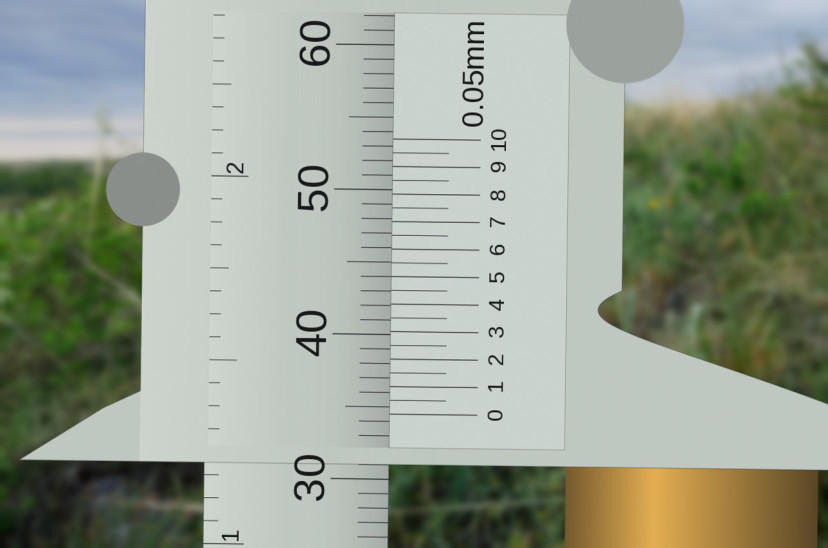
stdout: 34.5mm
